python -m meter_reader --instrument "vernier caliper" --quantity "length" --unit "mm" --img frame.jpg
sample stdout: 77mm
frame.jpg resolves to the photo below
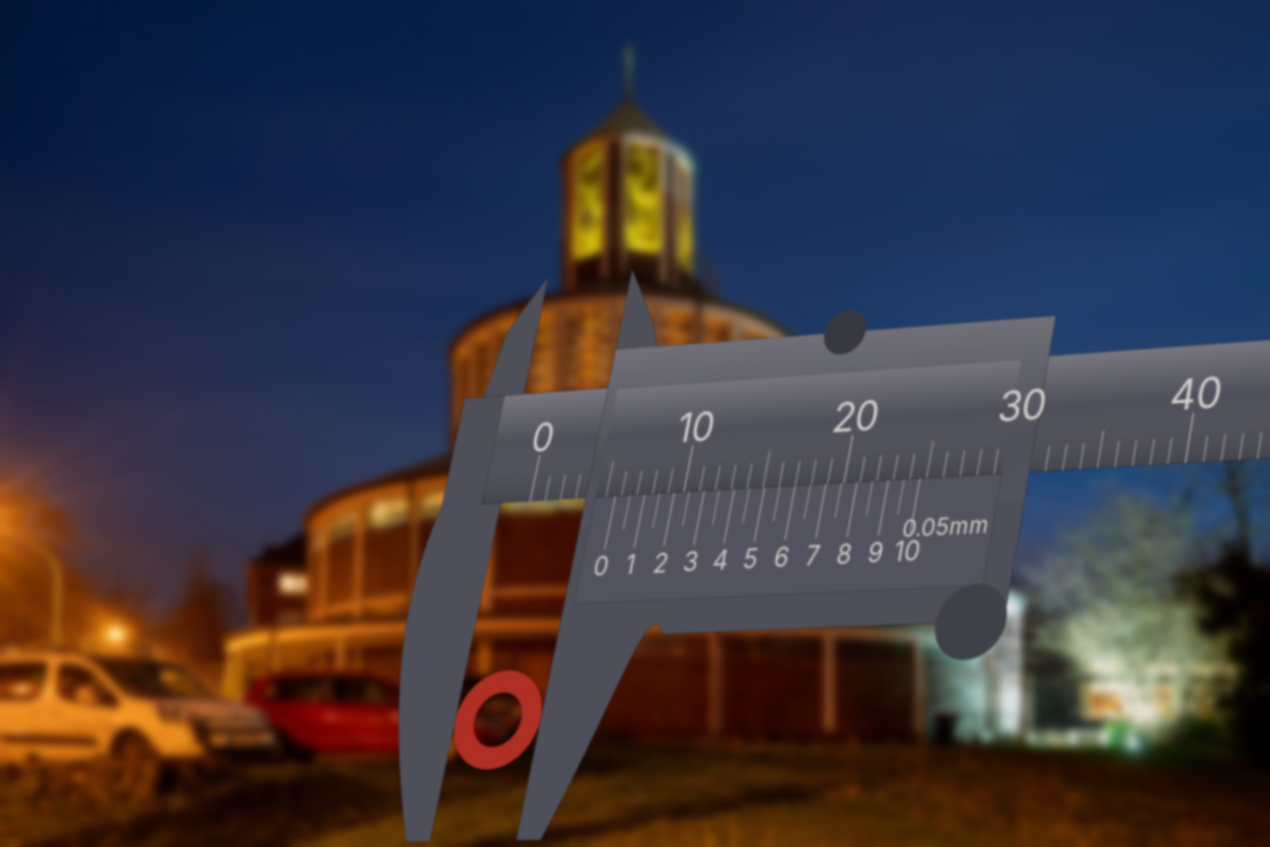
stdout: 5.6mm
